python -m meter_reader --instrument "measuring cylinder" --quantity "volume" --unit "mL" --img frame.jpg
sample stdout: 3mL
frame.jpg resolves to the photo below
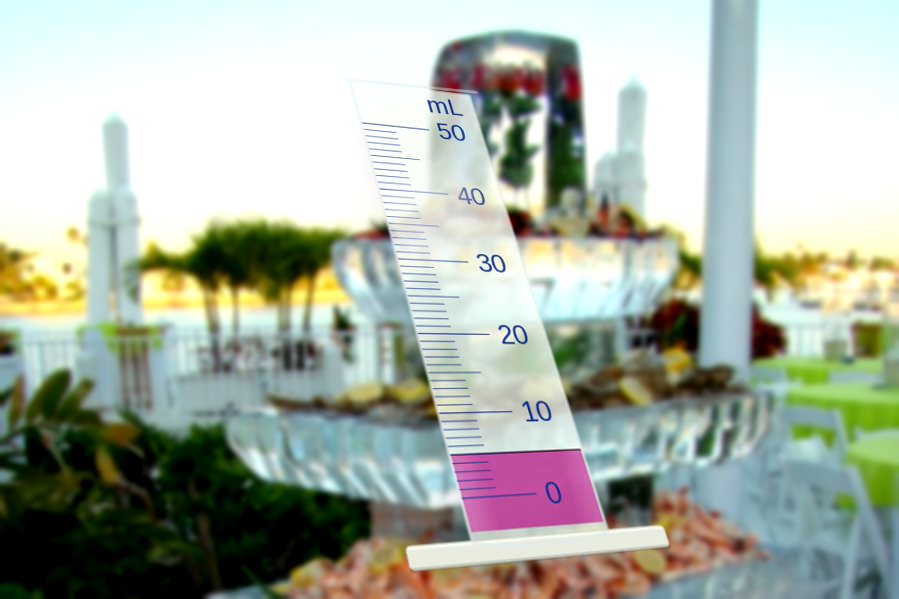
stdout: 5mL
